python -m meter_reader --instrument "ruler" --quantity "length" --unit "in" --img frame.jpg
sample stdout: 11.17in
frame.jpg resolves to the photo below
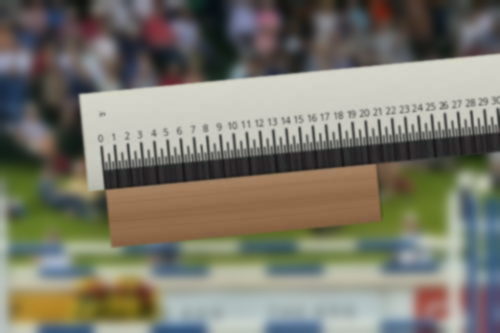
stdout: 20.5in
